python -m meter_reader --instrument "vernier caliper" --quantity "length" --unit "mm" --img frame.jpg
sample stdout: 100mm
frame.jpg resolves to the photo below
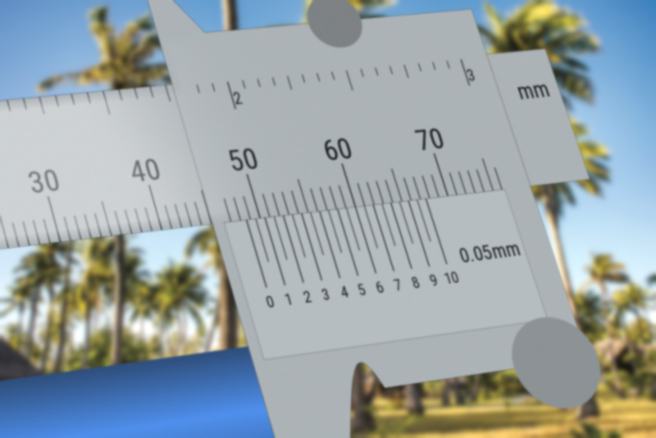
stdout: 48.6mm
